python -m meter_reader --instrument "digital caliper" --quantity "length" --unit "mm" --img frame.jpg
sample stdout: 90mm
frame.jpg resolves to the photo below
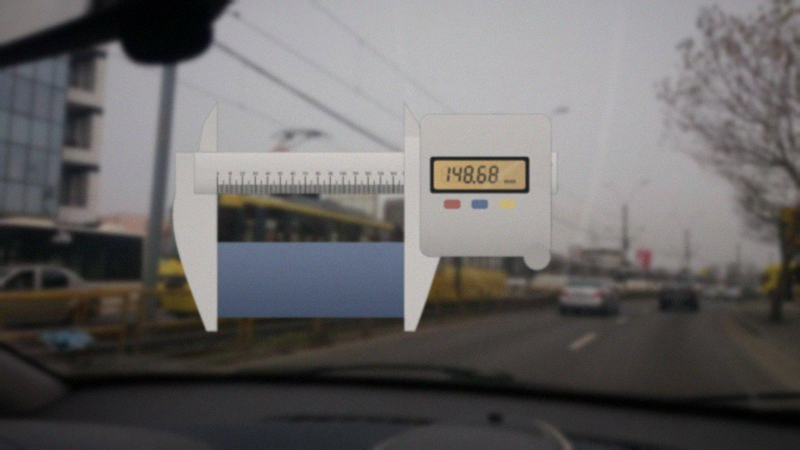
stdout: 148.68mm
